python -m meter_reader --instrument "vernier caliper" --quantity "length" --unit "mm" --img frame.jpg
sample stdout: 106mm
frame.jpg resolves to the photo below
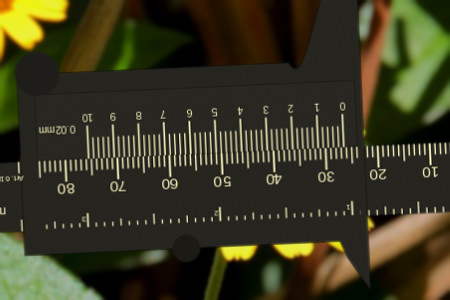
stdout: 26.5mm
